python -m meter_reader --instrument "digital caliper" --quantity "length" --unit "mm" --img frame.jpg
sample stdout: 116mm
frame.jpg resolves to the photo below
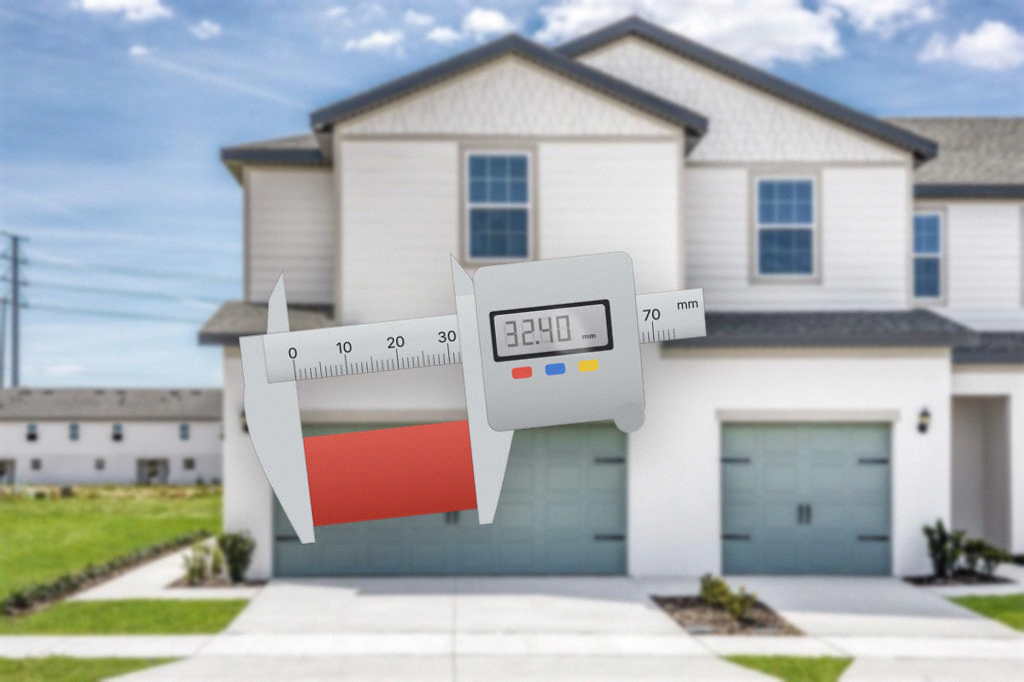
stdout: 32.40mm
